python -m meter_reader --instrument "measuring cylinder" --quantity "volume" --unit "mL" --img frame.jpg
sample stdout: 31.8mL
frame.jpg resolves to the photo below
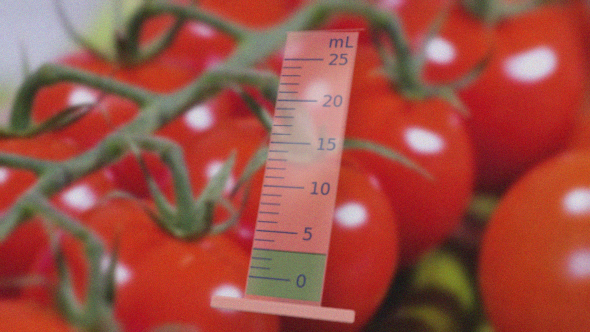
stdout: 3mL
